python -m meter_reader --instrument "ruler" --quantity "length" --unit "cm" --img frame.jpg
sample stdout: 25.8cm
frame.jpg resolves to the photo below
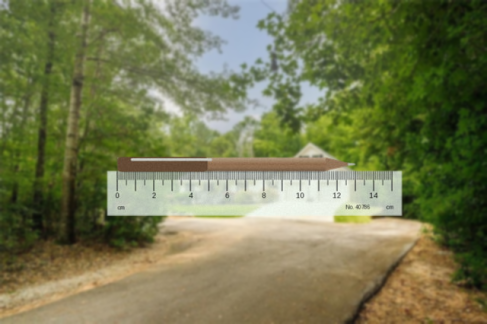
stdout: 13cm
